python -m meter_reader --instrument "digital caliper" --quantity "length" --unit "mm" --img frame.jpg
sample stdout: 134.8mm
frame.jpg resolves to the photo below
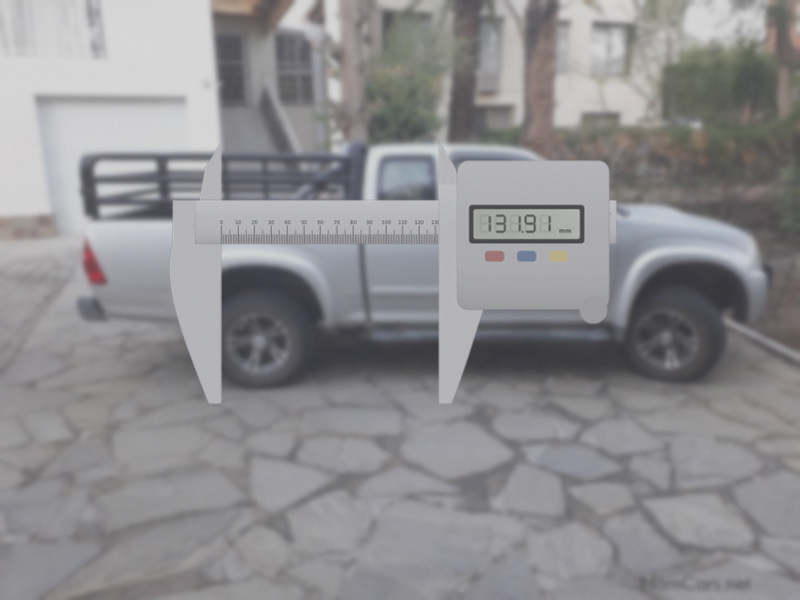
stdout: 131.91mm
